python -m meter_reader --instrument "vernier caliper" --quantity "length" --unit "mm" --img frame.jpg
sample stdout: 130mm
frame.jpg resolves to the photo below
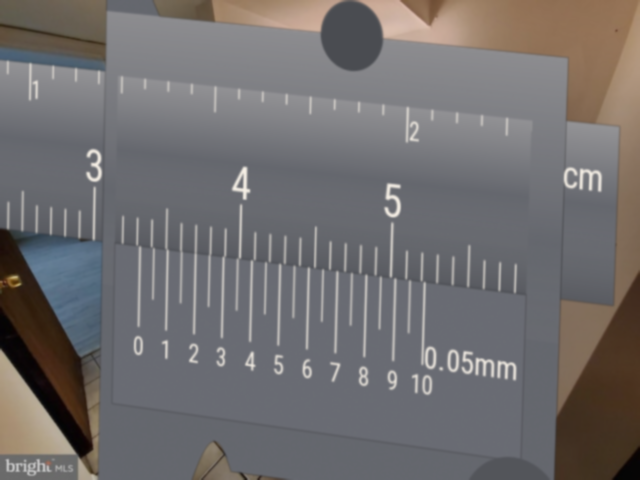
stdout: 33.2mm
